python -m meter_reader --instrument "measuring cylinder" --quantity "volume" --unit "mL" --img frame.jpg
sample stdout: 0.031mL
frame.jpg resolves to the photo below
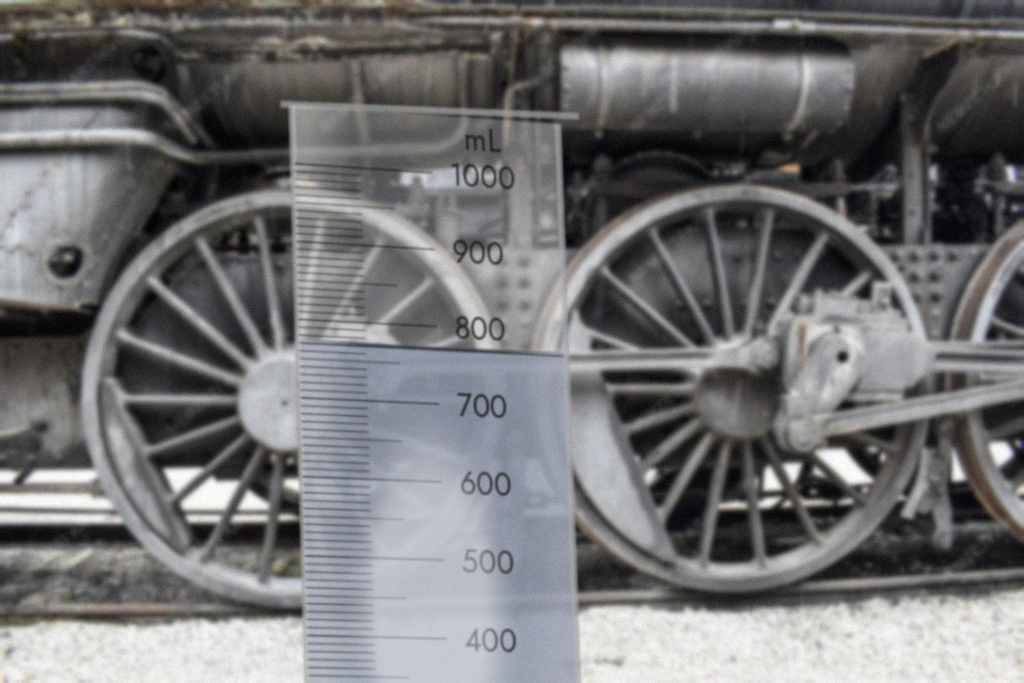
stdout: 770mL
